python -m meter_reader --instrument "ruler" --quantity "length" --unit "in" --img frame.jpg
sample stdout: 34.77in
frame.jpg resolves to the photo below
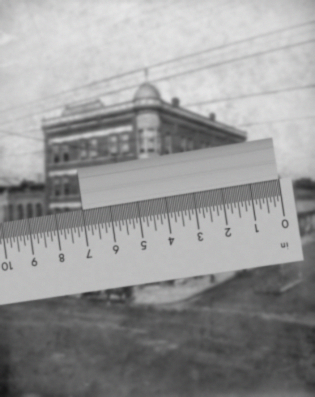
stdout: 7in
